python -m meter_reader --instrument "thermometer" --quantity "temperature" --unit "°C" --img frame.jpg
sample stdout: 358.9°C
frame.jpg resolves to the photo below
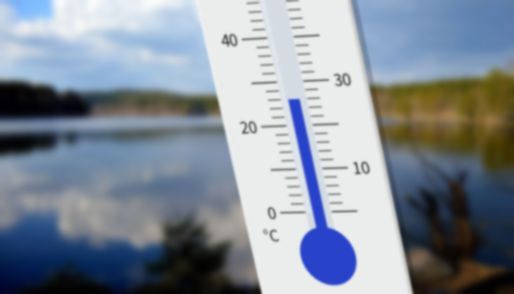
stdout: 26°C
